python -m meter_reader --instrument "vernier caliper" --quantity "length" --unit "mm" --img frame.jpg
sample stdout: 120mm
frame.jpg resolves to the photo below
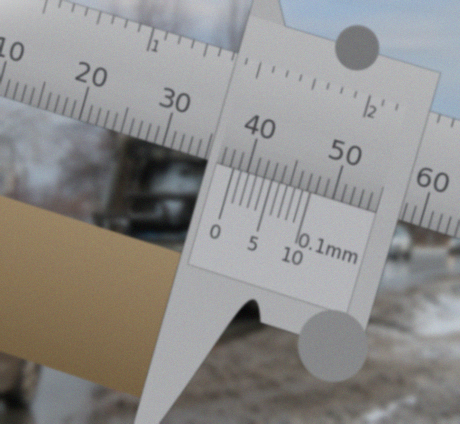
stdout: 38.4mm
